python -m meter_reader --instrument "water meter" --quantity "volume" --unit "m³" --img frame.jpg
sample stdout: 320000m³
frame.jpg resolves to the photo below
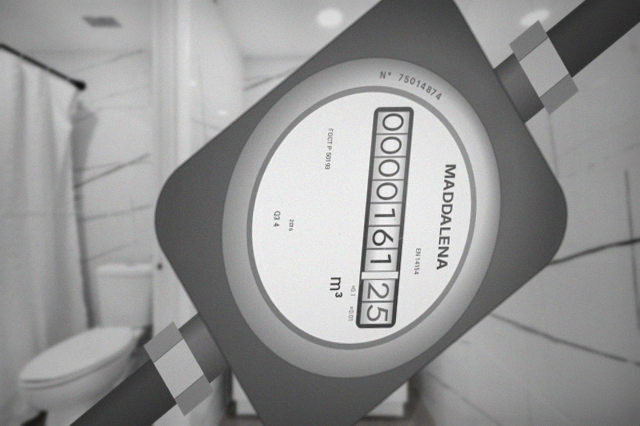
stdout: 161.25m³
